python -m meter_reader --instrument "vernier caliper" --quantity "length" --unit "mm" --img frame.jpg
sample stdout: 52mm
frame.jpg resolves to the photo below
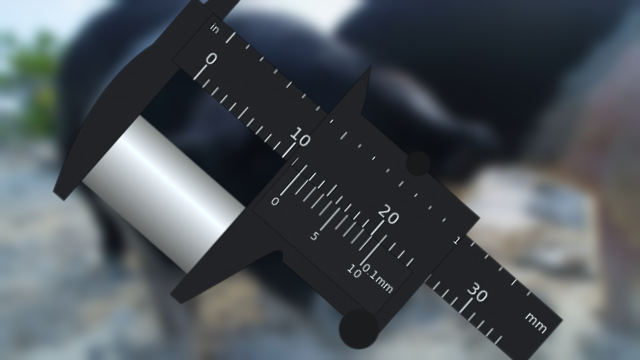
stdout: 12.0mm
